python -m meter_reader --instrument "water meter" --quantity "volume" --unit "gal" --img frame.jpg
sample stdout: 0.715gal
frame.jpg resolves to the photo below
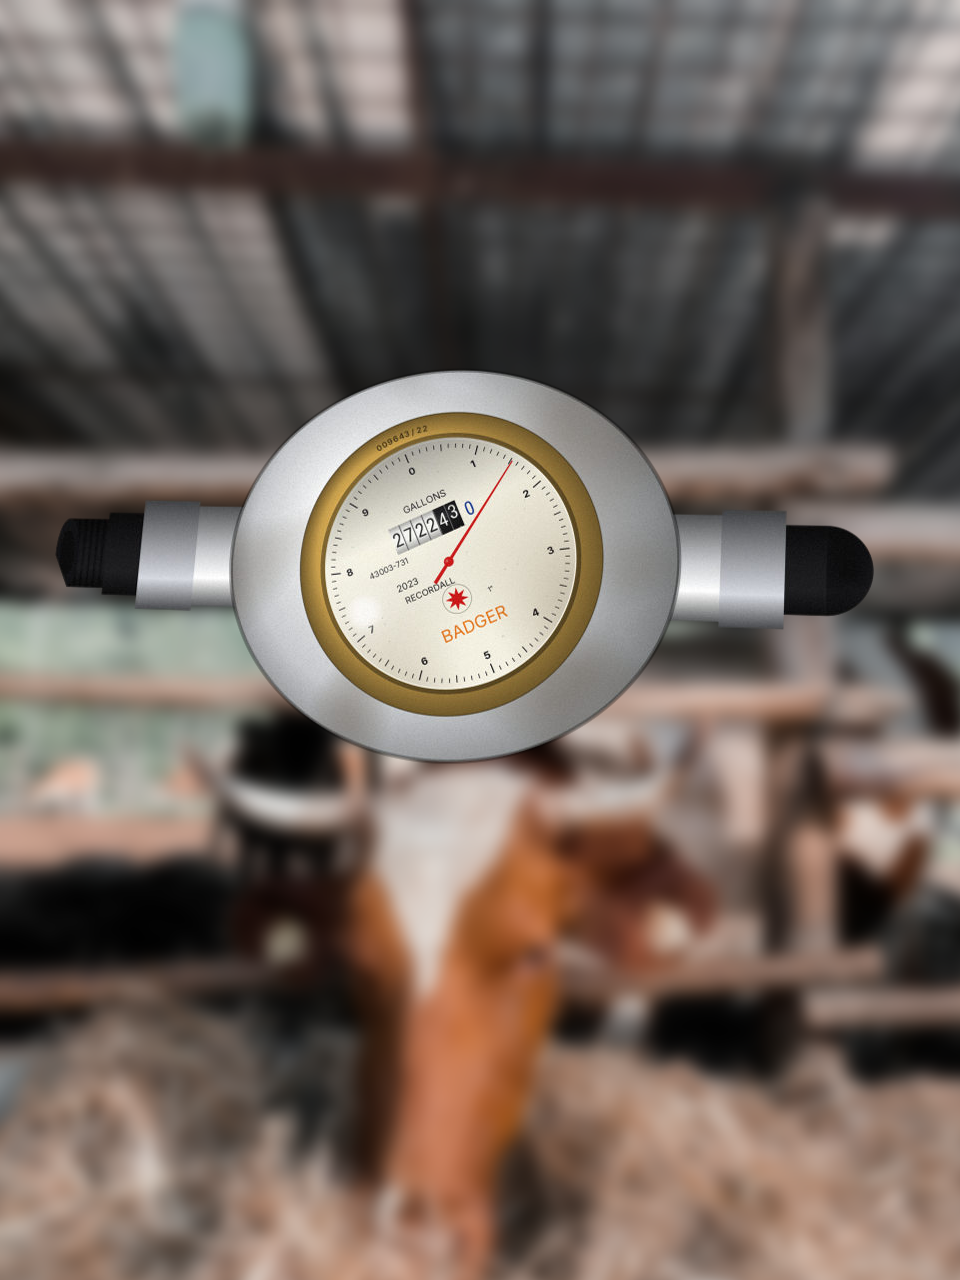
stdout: 2722431.5gal
